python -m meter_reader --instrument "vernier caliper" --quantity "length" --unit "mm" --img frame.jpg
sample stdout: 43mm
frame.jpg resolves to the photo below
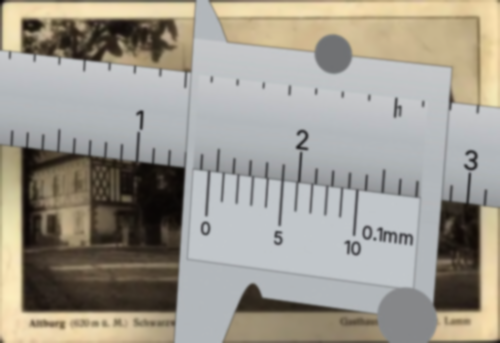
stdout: 14.5mm
